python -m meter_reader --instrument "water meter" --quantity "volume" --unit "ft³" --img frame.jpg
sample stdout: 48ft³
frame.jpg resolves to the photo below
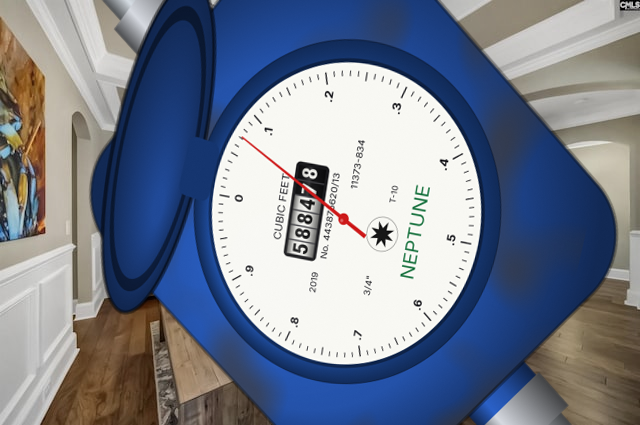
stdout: 588478.07ft³
